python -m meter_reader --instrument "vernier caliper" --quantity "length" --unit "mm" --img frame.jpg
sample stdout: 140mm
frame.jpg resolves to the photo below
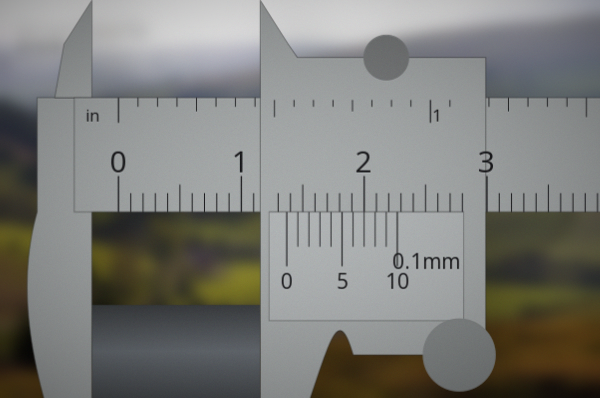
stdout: 13.7mm
